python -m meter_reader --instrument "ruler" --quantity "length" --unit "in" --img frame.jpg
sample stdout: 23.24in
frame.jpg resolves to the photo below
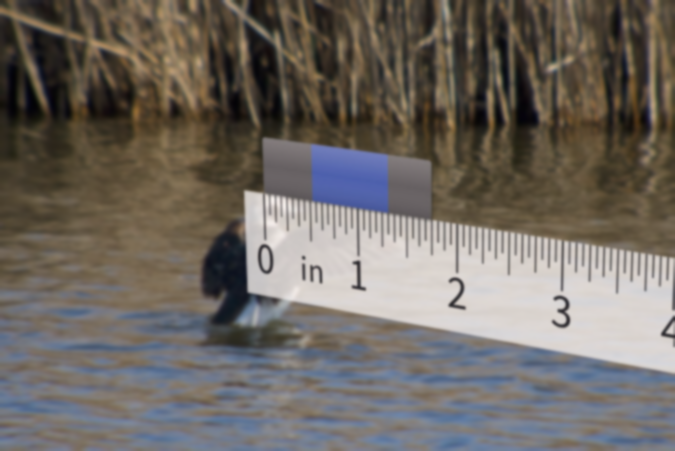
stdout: 1.75in
